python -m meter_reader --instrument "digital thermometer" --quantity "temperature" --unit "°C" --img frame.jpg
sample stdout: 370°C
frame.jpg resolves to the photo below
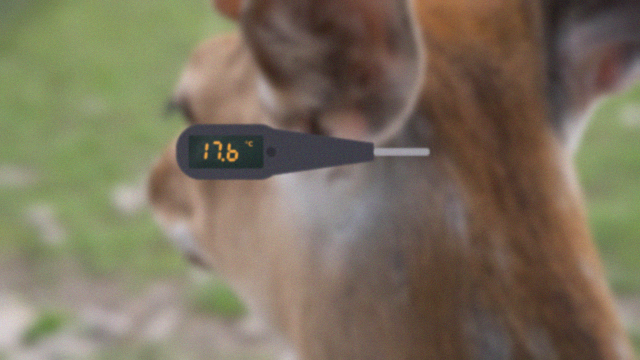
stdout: 17.6°C
